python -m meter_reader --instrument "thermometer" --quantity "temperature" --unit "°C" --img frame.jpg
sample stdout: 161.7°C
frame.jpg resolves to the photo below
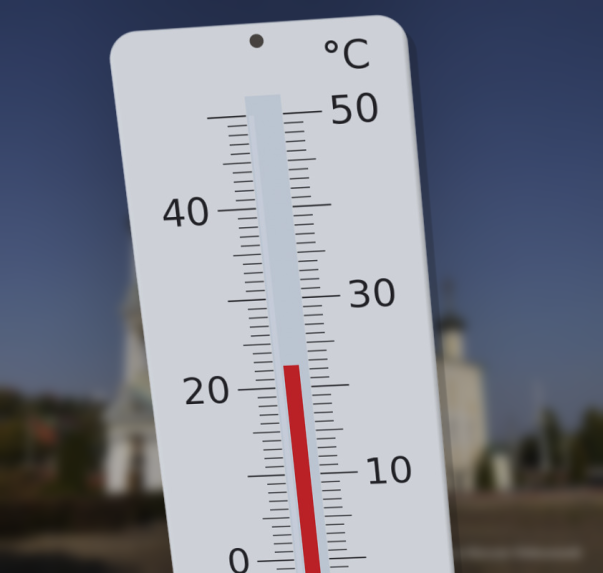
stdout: 22.5°C
